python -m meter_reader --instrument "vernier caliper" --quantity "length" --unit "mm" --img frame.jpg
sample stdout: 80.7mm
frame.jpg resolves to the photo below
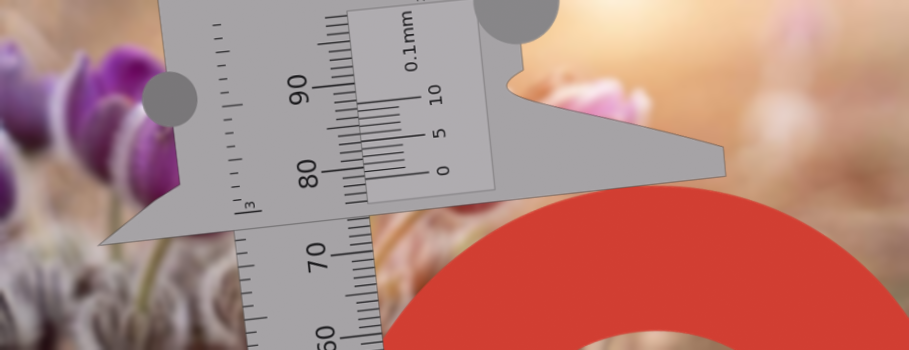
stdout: 78.6mm
